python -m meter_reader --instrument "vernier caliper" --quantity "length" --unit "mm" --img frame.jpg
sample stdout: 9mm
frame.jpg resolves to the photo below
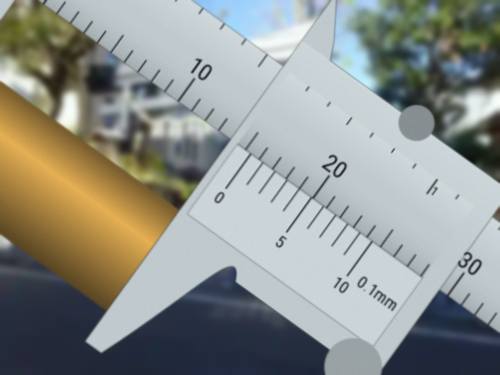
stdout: 15.4mm
